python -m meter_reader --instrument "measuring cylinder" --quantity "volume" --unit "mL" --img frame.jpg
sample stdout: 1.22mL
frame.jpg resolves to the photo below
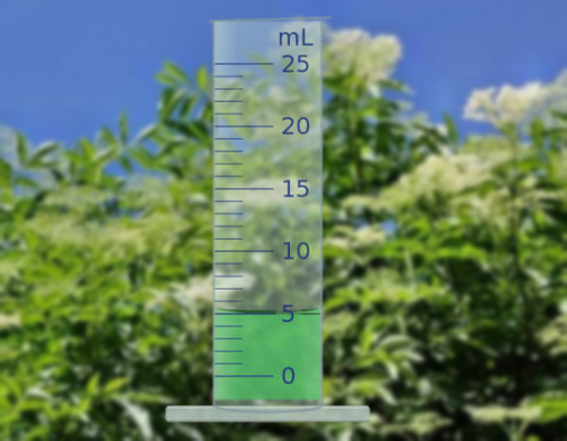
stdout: 5mL
